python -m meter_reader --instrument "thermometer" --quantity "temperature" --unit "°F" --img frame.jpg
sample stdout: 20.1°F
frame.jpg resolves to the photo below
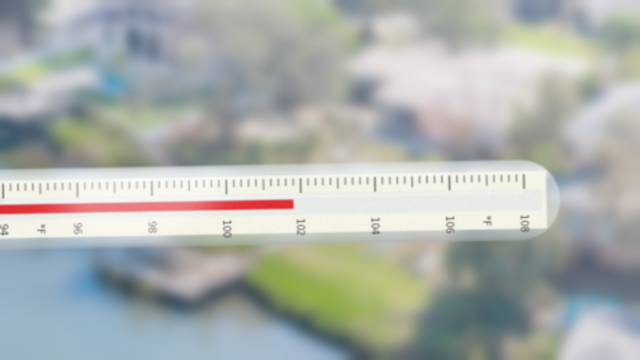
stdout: 101.8°F
